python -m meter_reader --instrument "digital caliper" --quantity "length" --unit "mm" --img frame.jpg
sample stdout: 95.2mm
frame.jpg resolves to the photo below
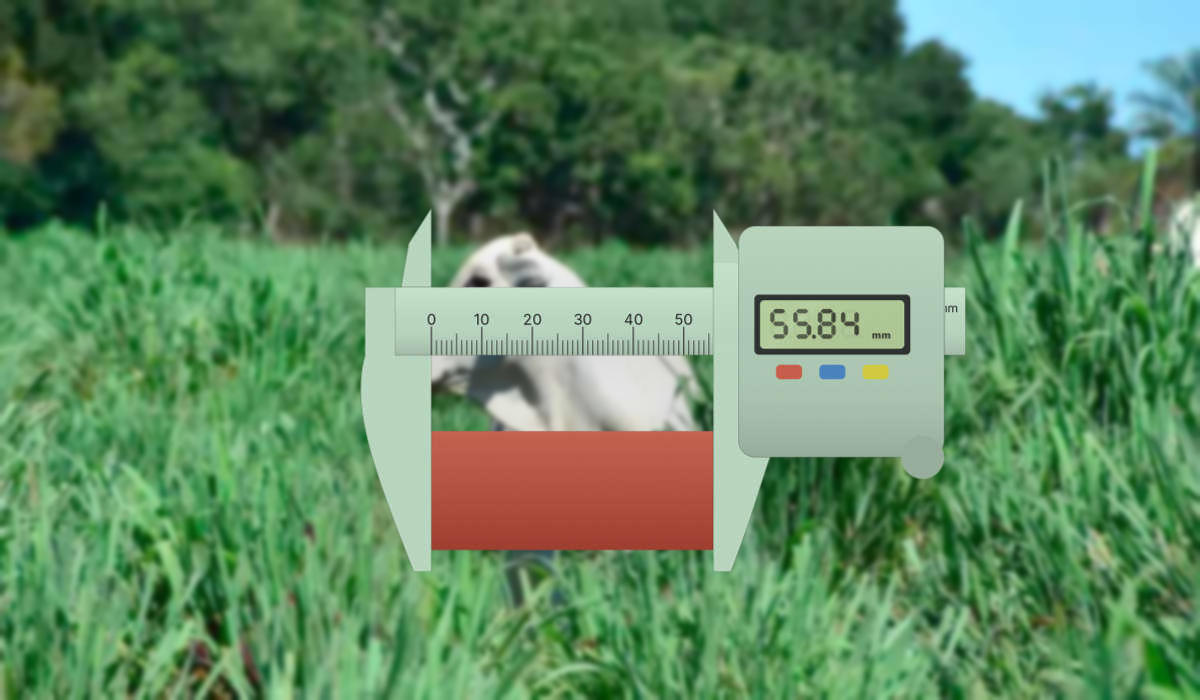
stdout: 55.84mm
